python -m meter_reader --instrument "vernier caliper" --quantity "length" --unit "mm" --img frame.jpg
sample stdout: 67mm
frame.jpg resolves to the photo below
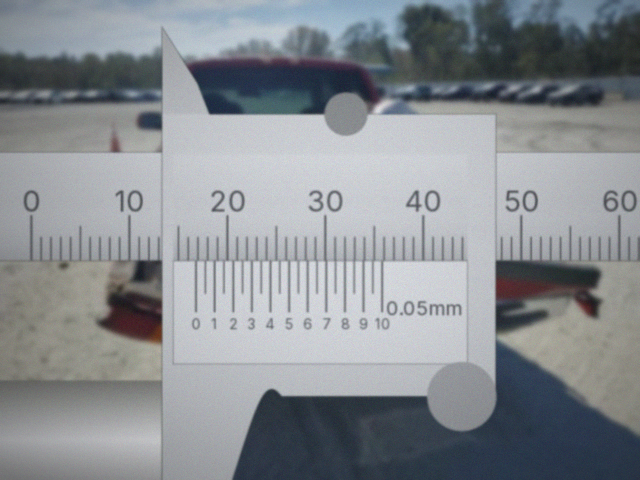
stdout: 16.8mm
